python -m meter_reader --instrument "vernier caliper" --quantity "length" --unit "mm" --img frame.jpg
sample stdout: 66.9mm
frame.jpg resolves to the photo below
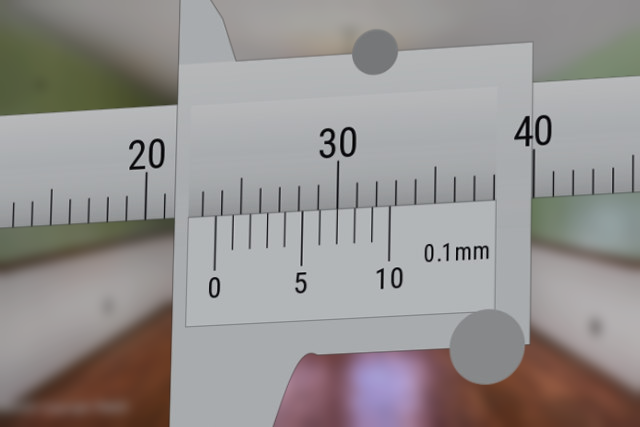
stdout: 23.7mm
